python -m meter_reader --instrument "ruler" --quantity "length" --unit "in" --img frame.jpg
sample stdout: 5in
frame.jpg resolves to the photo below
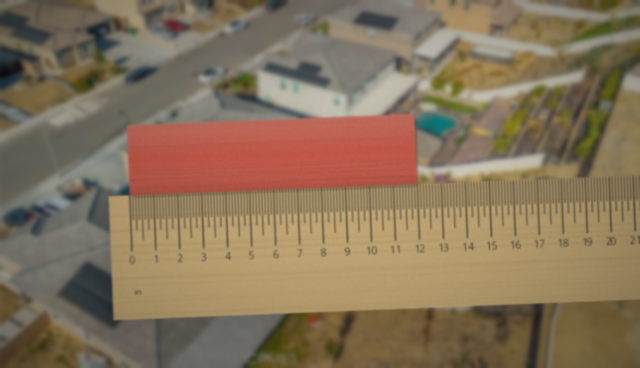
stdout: 12in
